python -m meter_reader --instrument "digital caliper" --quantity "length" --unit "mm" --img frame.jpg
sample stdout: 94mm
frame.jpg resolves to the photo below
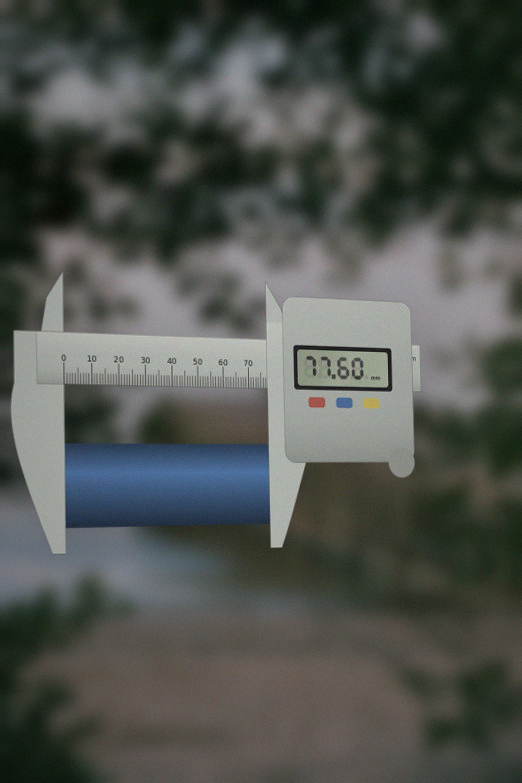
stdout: 77.60mm
